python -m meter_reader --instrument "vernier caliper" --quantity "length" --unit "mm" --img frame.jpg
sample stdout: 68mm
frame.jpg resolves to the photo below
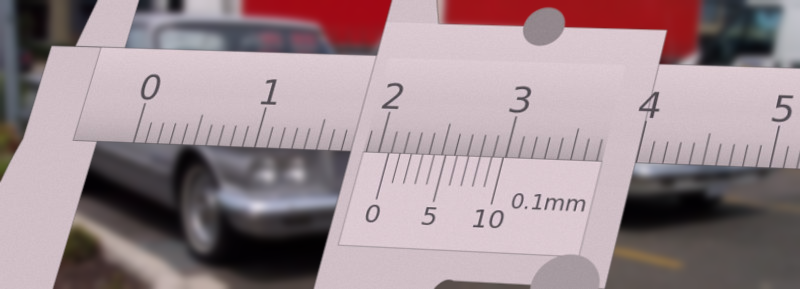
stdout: 20.8mm
